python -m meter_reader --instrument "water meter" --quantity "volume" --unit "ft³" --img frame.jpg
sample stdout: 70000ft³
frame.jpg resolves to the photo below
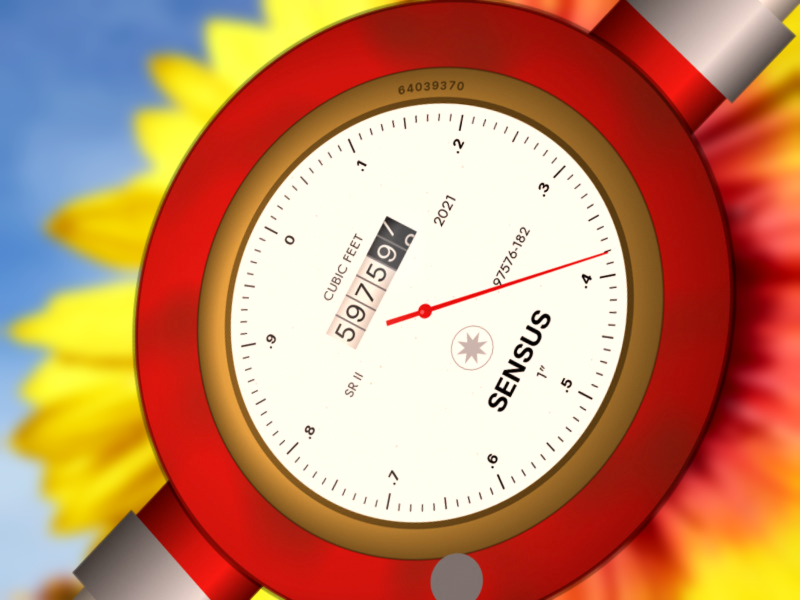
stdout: 597597.38ft³
